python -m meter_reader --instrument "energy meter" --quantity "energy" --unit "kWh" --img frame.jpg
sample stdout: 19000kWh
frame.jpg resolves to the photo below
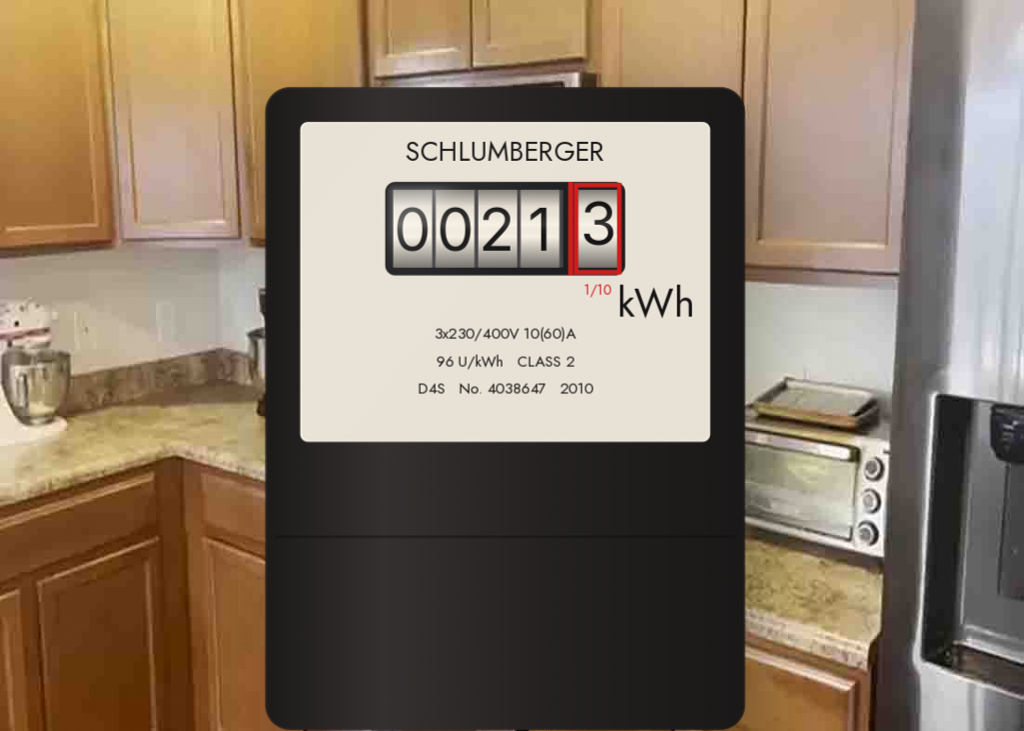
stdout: 21.3kWh
